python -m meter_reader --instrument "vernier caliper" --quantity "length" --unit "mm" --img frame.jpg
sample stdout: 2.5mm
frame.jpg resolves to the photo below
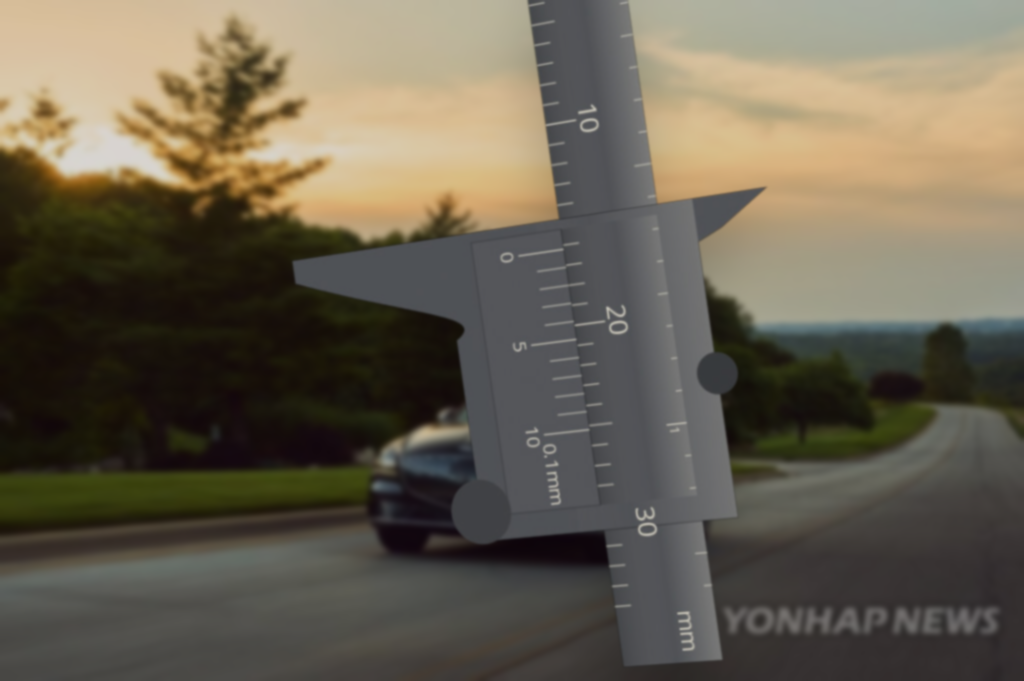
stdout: 16.2mm
